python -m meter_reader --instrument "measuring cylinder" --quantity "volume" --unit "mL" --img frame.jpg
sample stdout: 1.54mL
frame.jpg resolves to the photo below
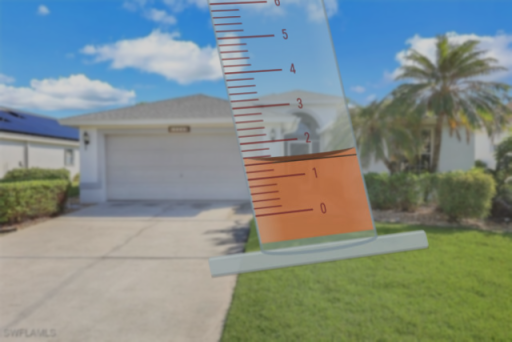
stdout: 1.4mL
